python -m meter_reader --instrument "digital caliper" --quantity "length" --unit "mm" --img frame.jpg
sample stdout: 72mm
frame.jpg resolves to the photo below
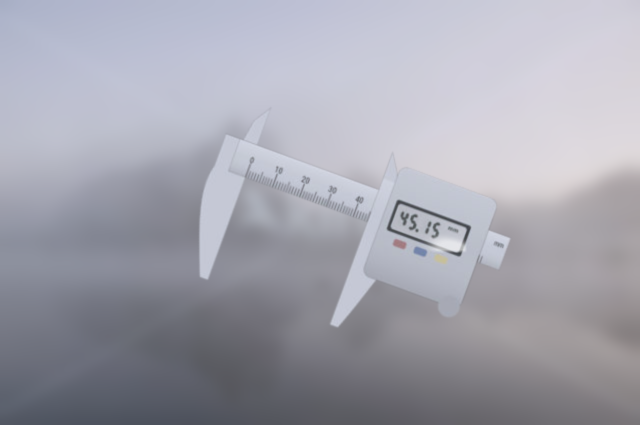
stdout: 45.15mm
